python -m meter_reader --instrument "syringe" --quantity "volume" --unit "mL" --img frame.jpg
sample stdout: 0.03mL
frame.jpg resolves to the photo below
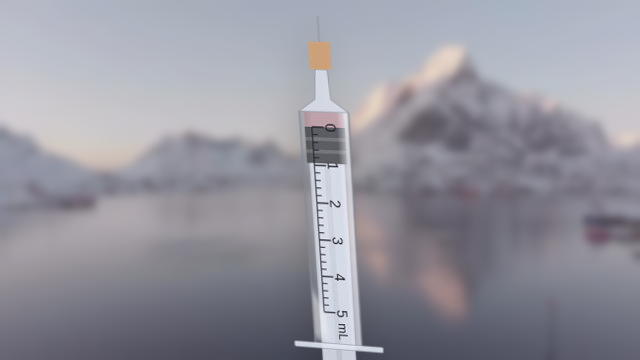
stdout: 0mL
